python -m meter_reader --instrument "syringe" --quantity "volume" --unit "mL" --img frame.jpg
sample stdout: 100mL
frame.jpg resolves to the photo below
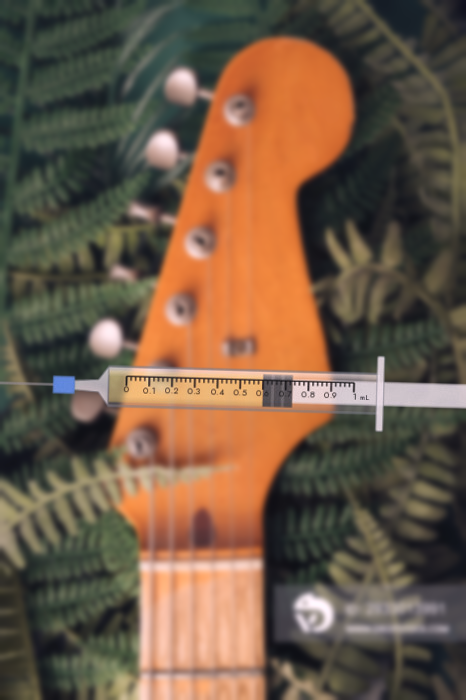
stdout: 0.6mL
